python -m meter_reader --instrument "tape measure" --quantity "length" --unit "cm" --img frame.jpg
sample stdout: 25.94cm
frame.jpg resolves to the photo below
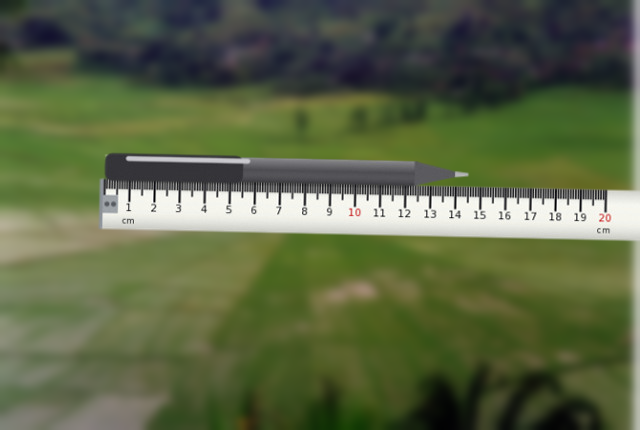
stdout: 14.5cm
